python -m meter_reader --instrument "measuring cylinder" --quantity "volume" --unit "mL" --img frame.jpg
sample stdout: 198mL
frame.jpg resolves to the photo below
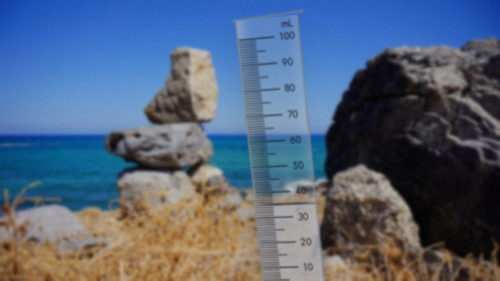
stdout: 35mL
